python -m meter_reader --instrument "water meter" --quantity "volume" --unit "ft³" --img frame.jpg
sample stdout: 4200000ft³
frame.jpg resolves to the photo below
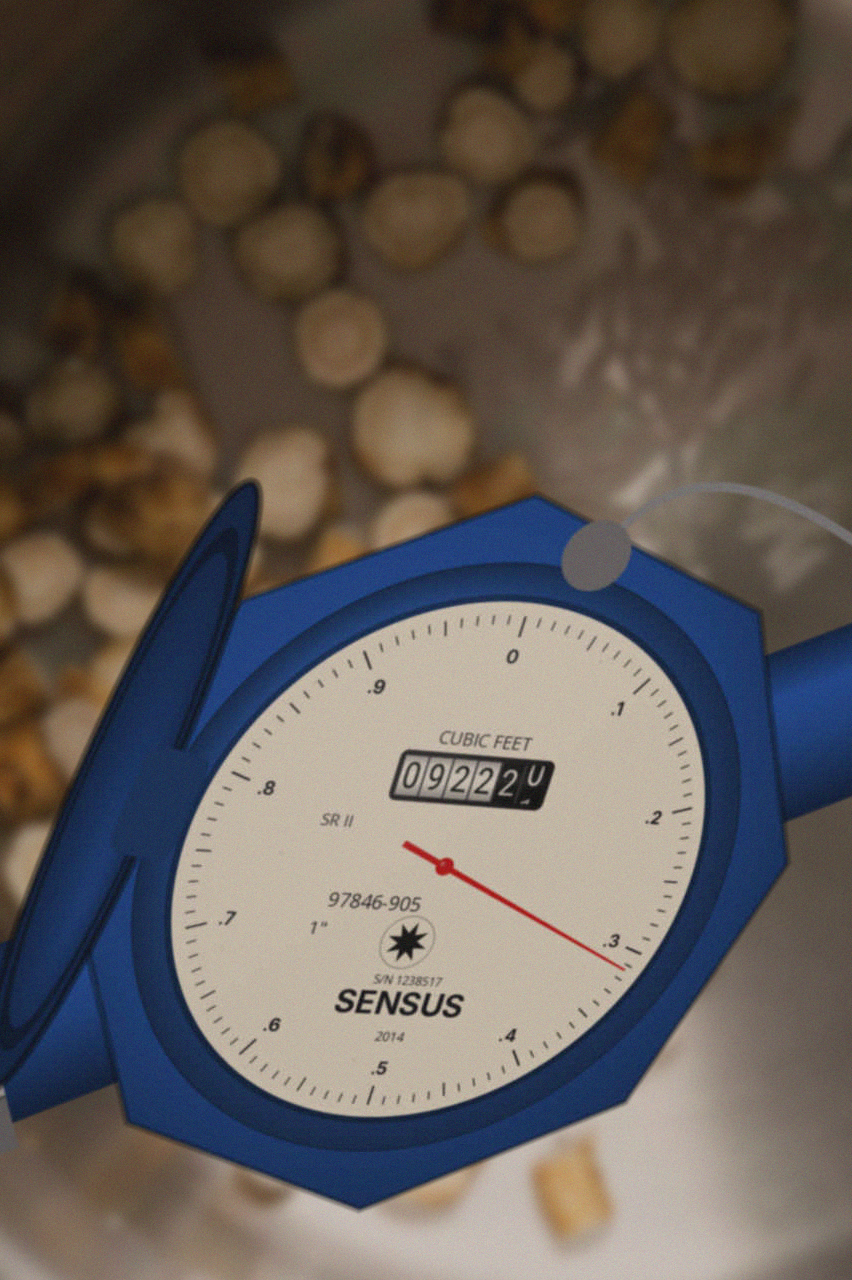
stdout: 92220.31ft³
